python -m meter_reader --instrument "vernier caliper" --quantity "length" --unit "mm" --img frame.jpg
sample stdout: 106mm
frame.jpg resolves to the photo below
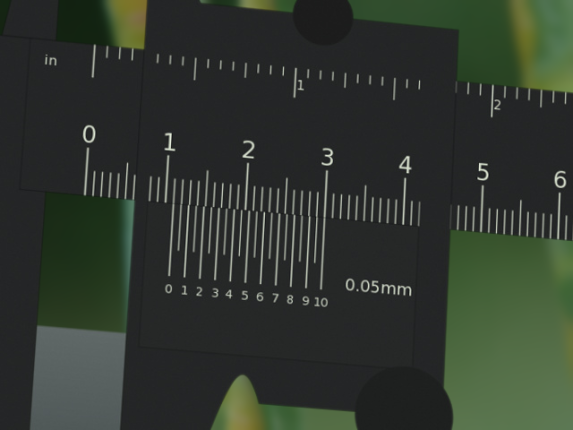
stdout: 11.0mm
